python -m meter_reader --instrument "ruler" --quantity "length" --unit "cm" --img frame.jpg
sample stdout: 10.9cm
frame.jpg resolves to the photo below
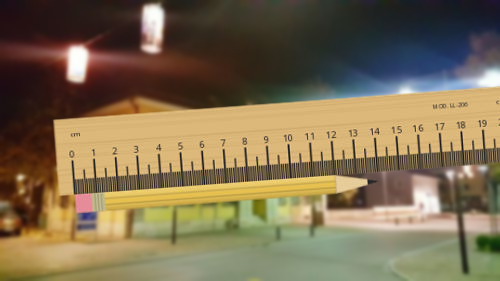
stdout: 14cm
